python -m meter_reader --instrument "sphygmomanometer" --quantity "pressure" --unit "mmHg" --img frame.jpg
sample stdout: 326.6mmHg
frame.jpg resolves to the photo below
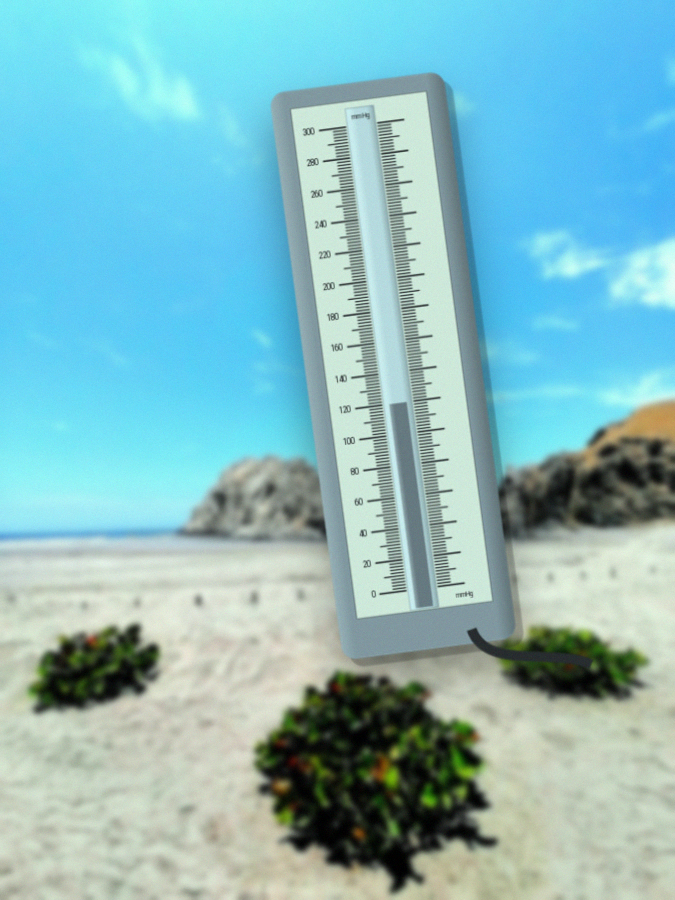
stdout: 120mmHg
